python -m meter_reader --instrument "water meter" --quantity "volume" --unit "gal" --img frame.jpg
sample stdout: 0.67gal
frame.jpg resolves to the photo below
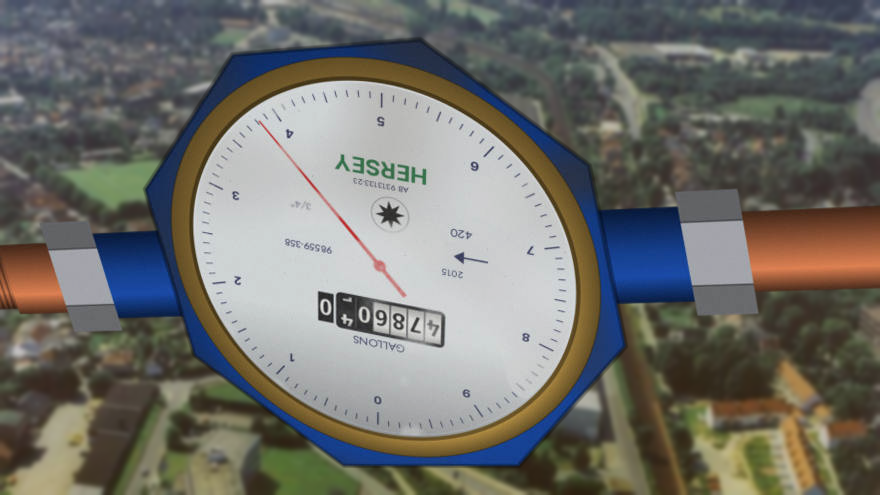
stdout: 4786043.8gal
